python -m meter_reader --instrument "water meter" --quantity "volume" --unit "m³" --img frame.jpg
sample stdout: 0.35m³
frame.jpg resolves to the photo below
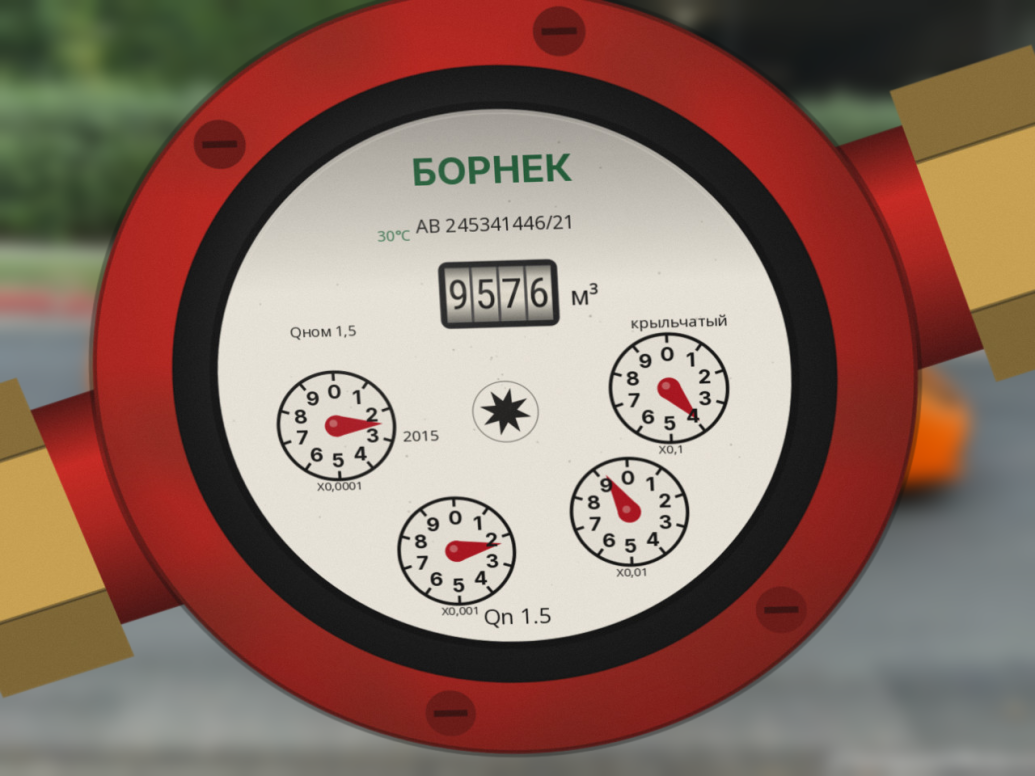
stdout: 9576.3922m³
